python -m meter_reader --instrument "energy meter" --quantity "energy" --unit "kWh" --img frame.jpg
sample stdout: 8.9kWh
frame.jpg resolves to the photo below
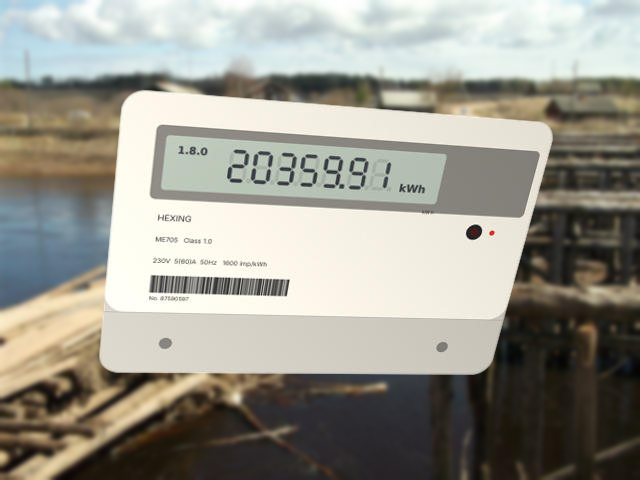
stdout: 20359.91kWh
